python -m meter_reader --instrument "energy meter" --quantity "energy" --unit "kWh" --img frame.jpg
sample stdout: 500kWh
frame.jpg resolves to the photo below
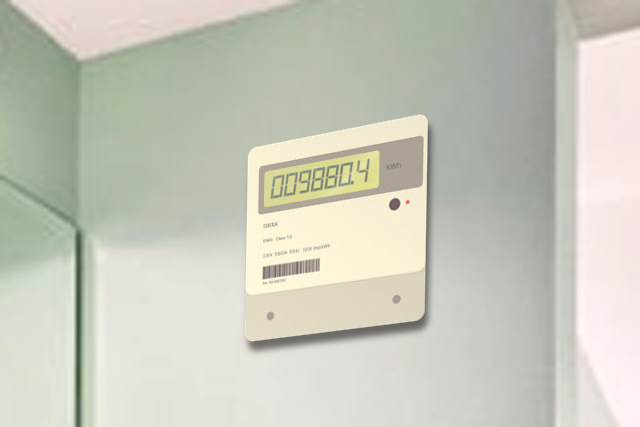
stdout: 9880.4kWh
